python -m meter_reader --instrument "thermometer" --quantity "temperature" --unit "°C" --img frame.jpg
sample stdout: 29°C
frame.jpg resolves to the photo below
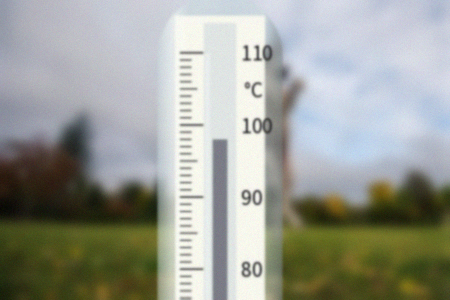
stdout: 98°C
